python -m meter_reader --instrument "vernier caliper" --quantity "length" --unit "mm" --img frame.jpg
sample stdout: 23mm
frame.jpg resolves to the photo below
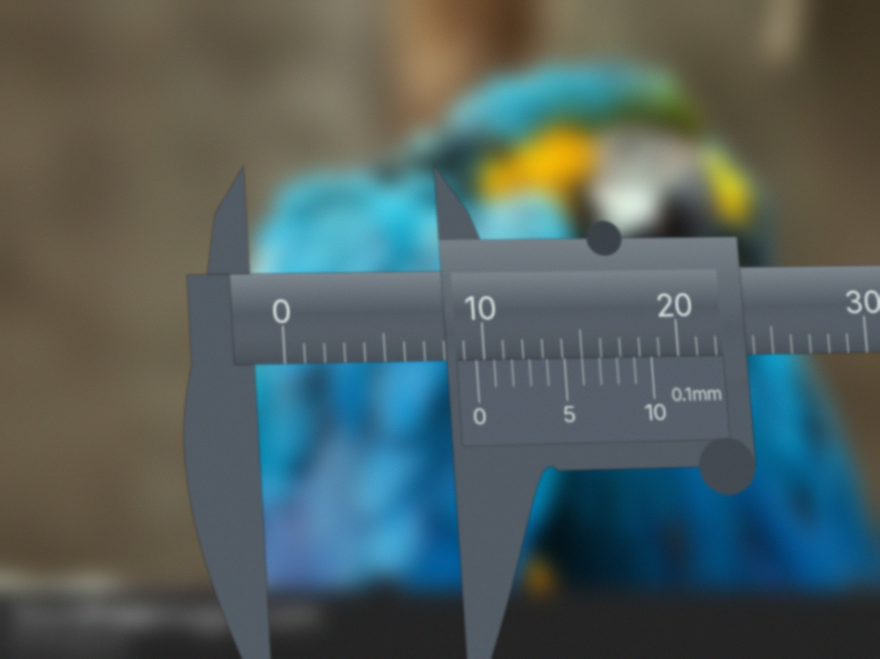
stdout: 9.6mm
